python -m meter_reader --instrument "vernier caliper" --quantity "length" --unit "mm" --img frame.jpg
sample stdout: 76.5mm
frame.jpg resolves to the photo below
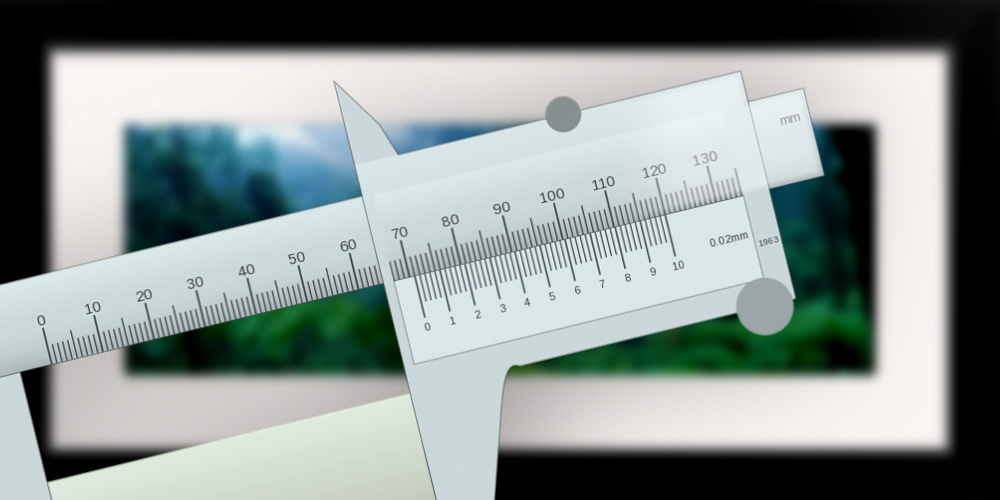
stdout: 71.0mm
